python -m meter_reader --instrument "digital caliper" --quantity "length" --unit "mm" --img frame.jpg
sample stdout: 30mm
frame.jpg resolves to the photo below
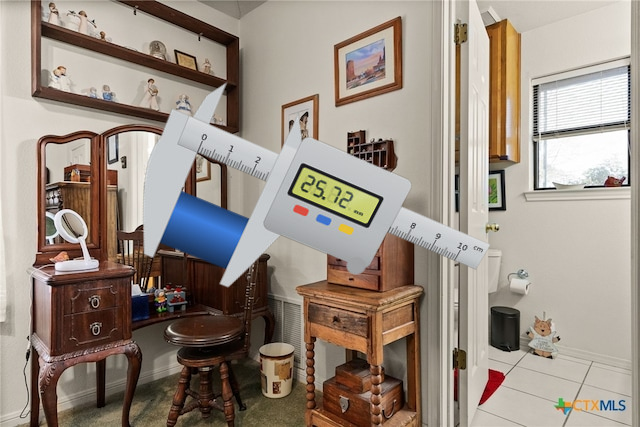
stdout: 25.72mm
